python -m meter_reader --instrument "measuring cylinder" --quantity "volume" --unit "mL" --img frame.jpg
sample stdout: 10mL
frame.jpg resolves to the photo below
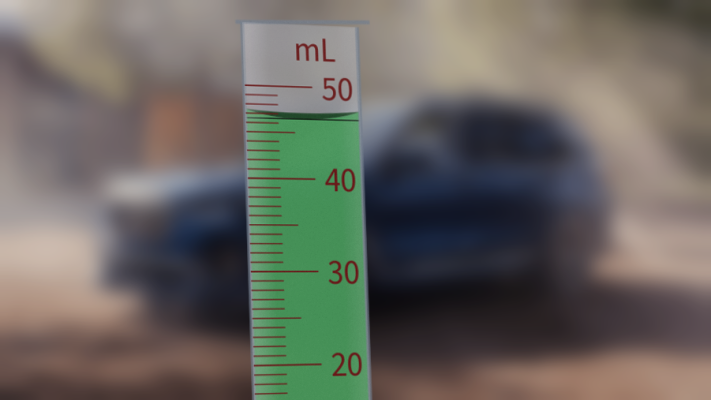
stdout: 46.5mL
